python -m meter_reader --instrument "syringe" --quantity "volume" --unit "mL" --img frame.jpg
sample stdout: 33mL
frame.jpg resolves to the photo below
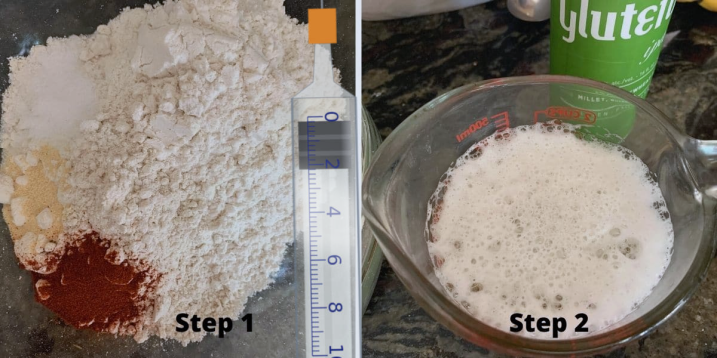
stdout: 0.2mL
